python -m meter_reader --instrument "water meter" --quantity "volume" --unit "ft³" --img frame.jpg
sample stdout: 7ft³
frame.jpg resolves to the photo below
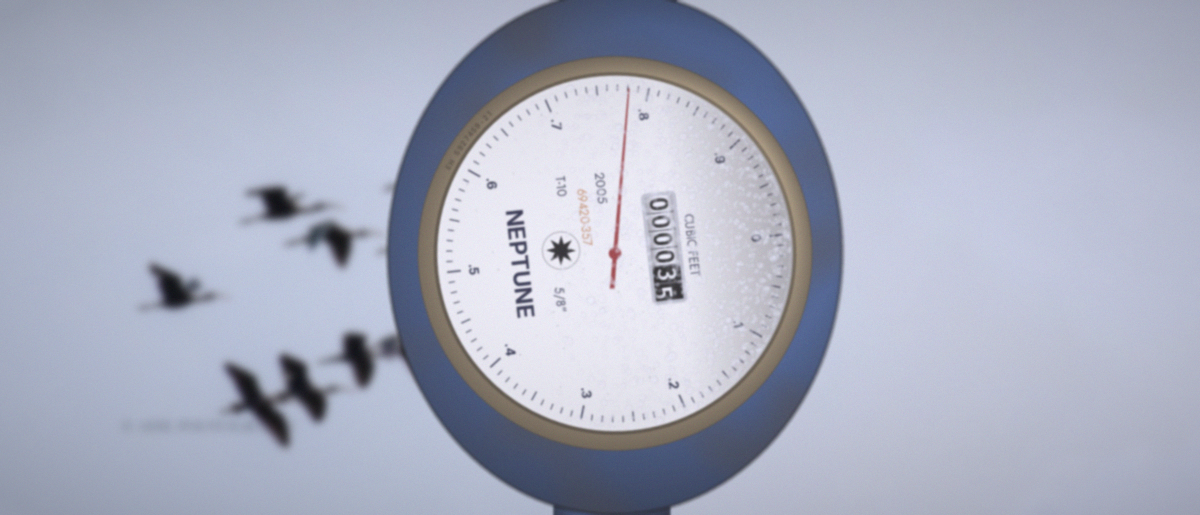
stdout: 34.78ft³
